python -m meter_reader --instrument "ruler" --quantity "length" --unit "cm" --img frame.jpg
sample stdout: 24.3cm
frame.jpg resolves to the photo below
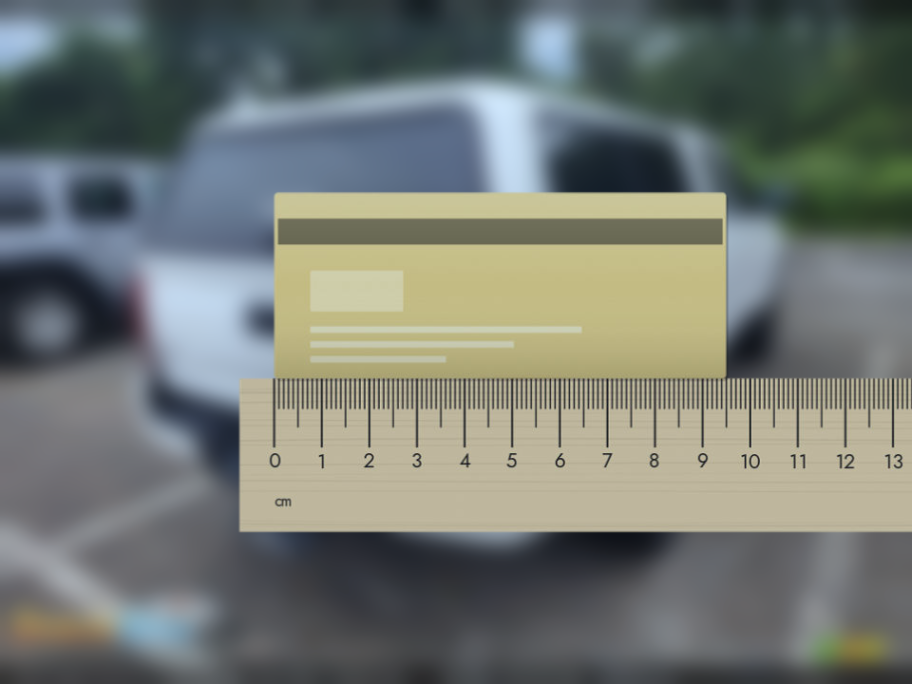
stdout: 9.5cm
